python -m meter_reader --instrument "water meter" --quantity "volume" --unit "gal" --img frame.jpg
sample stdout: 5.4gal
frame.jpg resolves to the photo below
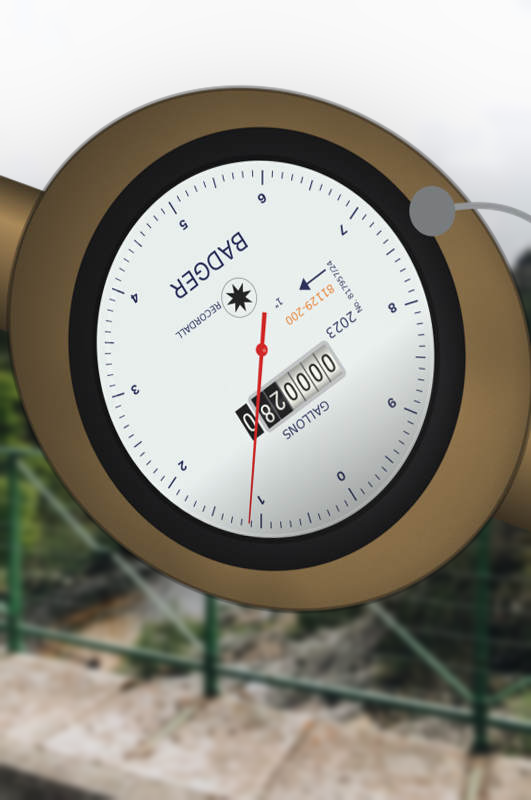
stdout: 281.1gal
